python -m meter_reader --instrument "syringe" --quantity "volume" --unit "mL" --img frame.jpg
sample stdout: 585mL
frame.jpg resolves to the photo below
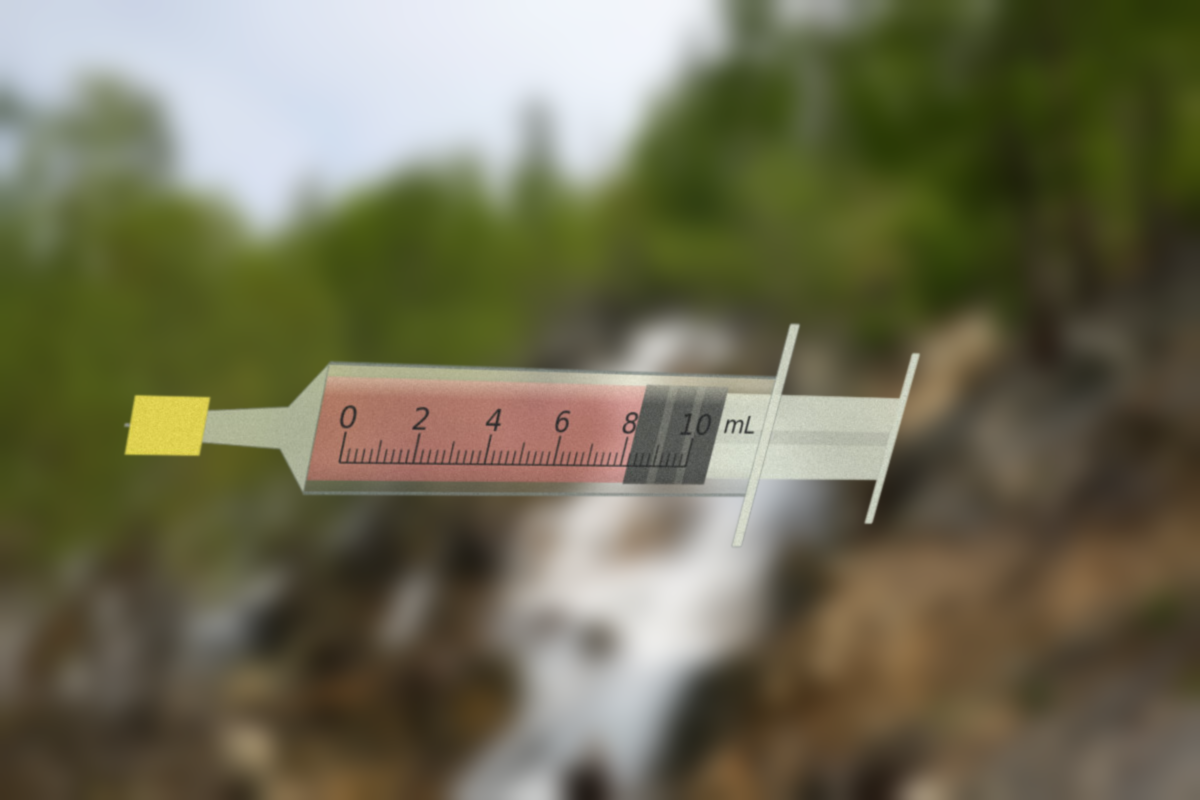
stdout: 8.2mL
